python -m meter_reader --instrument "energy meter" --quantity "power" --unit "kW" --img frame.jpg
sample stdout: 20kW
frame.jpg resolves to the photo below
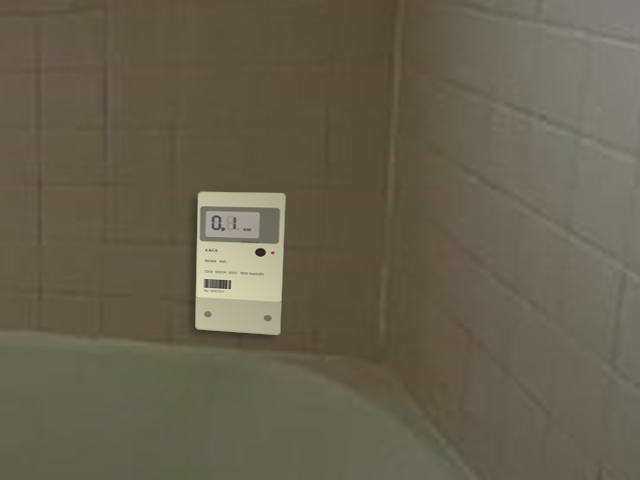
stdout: 0.1kW
